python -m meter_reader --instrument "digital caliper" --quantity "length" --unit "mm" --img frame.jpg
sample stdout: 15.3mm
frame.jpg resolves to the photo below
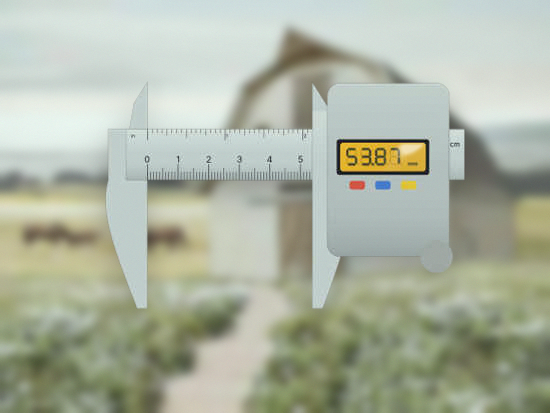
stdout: 53.87mm
